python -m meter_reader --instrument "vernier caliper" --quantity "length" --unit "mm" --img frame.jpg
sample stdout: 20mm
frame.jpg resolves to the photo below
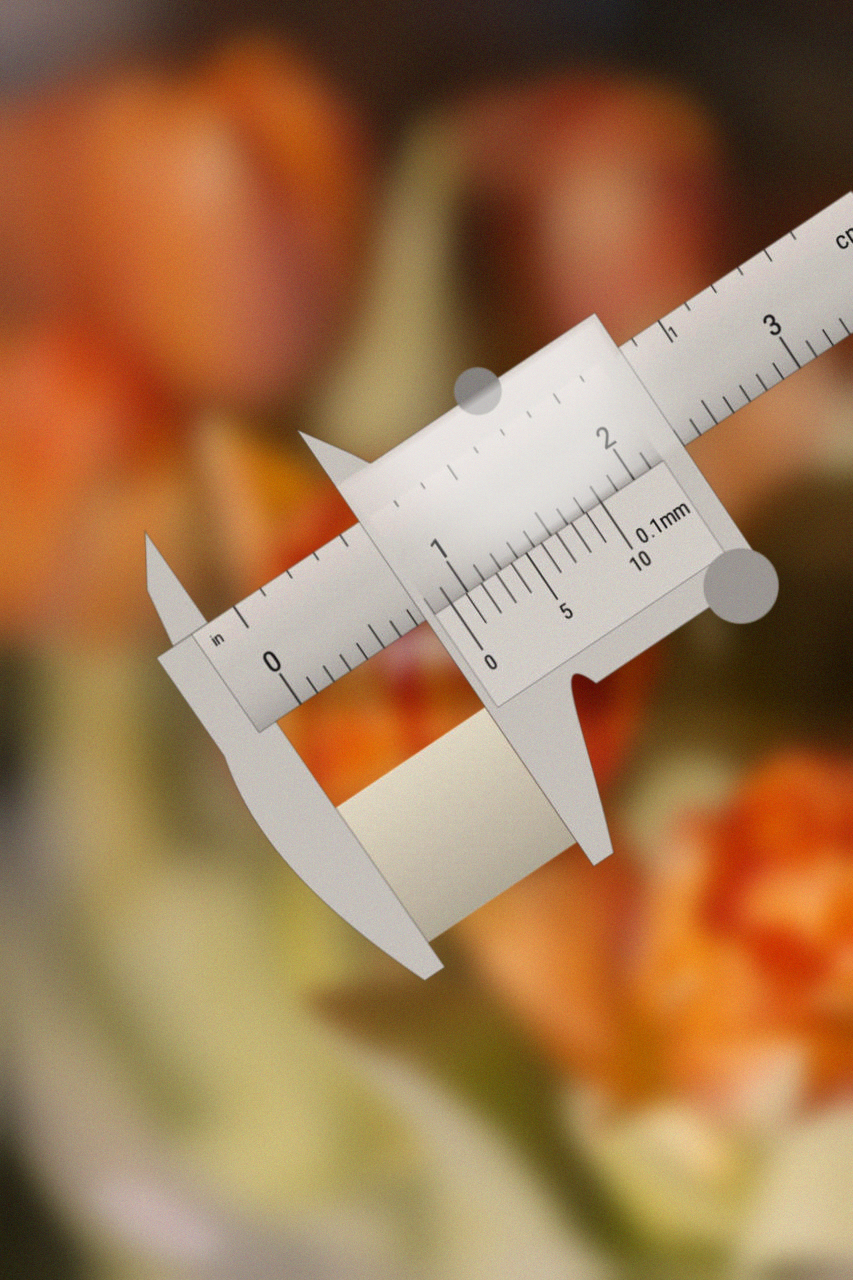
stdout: 9.0mm
